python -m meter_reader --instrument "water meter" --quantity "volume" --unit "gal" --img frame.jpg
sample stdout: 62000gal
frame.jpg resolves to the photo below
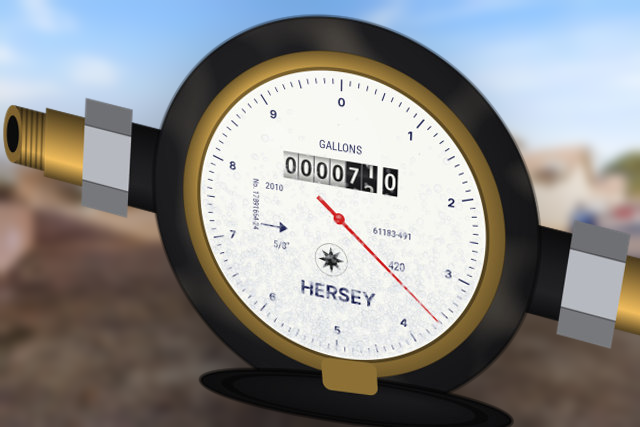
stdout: 713.6gal
